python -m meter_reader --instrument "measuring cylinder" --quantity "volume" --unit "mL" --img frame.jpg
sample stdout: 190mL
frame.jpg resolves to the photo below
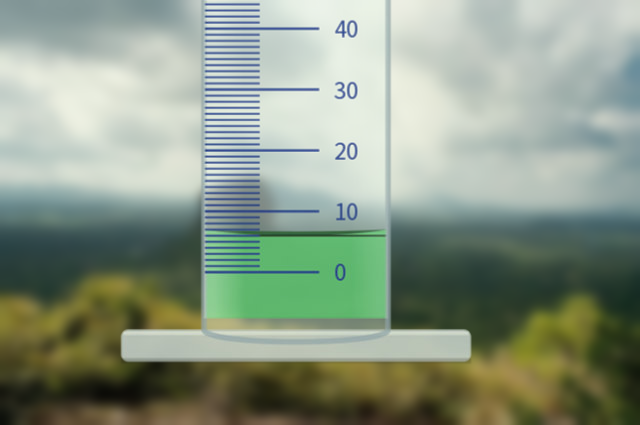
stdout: 6mL
